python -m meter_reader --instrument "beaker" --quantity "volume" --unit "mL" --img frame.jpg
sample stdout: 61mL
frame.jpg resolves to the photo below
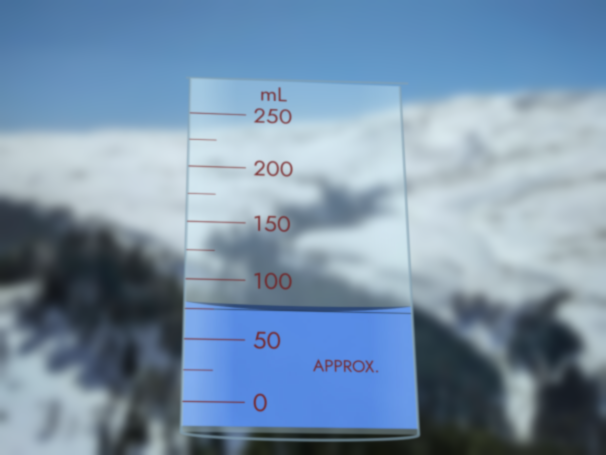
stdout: 75mL
